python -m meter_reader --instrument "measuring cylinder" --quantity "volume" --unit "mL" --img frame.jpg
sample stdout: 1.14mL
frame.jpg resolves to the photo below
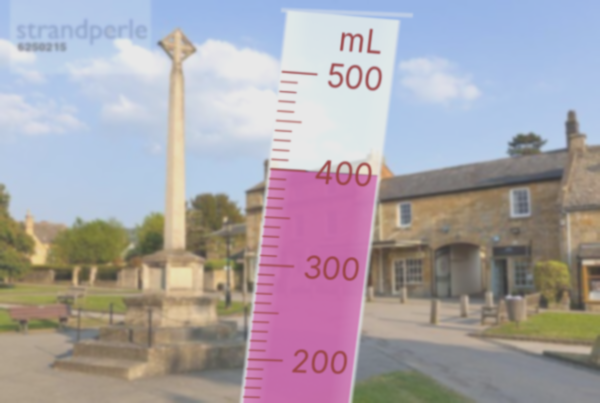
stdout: 400mL
